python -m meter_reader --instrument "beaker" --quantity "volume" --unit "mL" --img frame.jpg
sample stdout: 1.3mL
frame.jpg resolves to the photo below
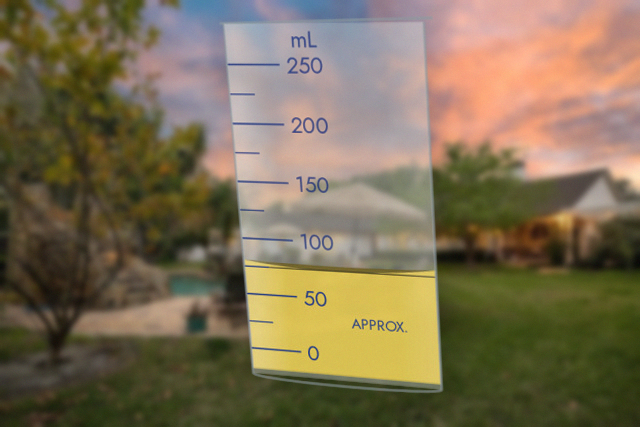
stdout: 75mL
